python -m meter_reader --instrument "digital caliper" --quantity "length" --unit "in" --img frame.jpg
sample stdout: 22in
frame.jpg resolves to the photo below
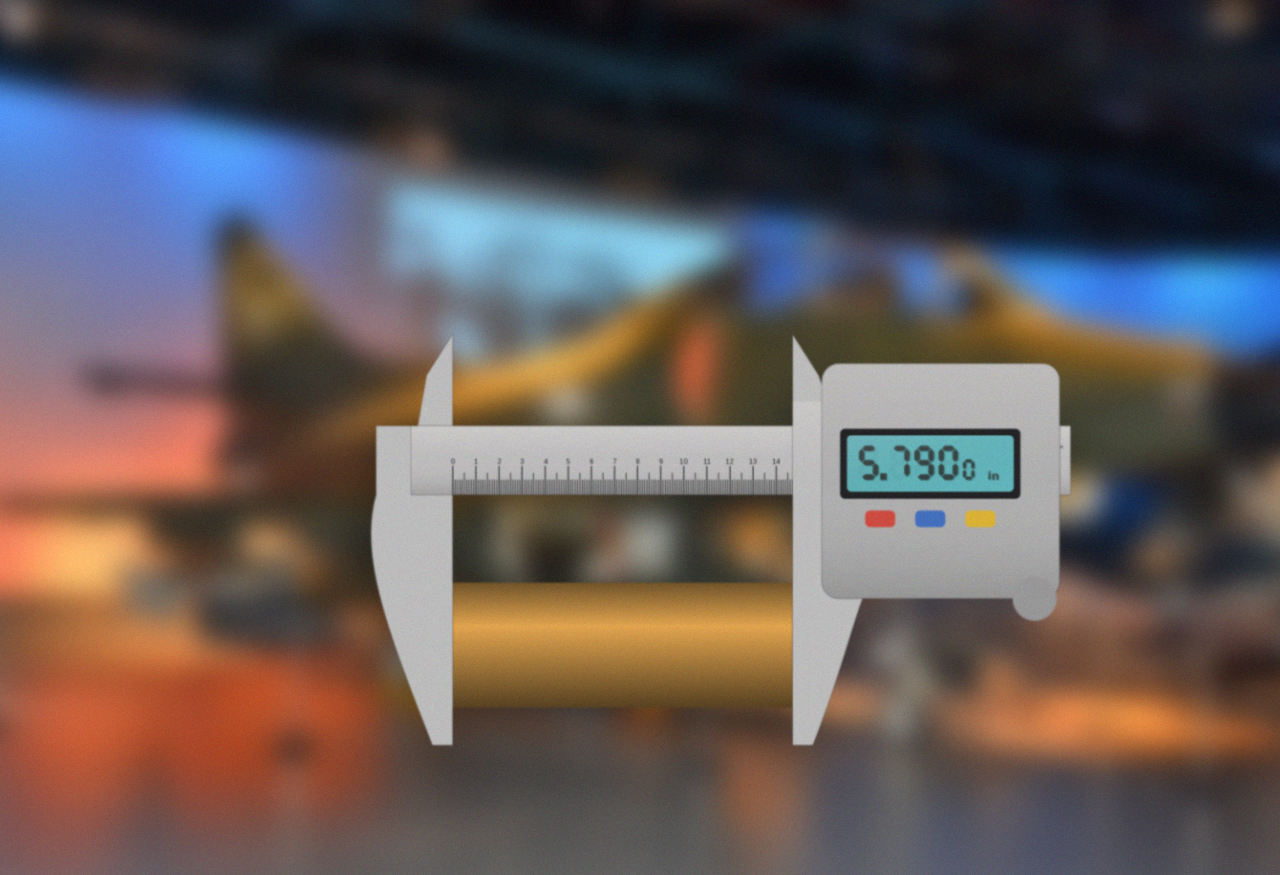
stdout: 5.7900in
